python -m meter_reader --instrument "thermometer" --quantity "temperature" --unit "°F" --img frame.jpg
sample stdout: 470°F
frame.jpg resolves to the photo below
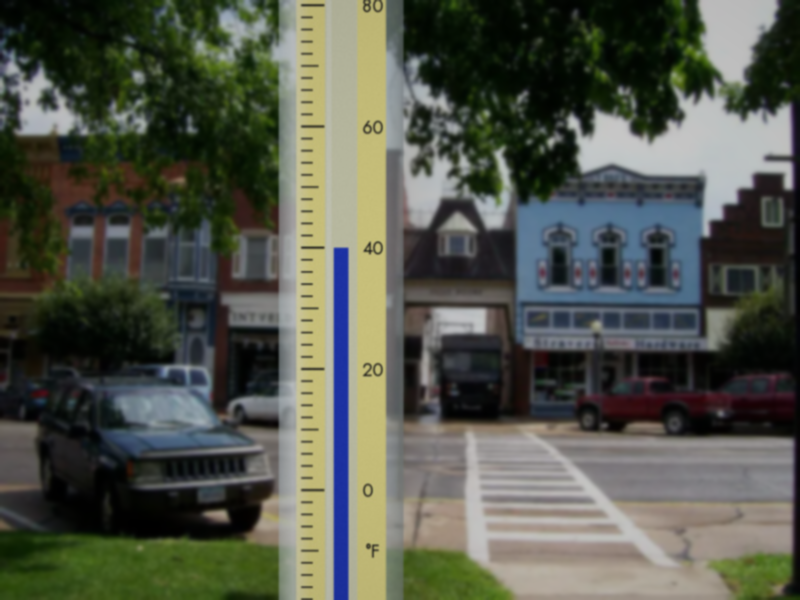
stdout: 40°F
